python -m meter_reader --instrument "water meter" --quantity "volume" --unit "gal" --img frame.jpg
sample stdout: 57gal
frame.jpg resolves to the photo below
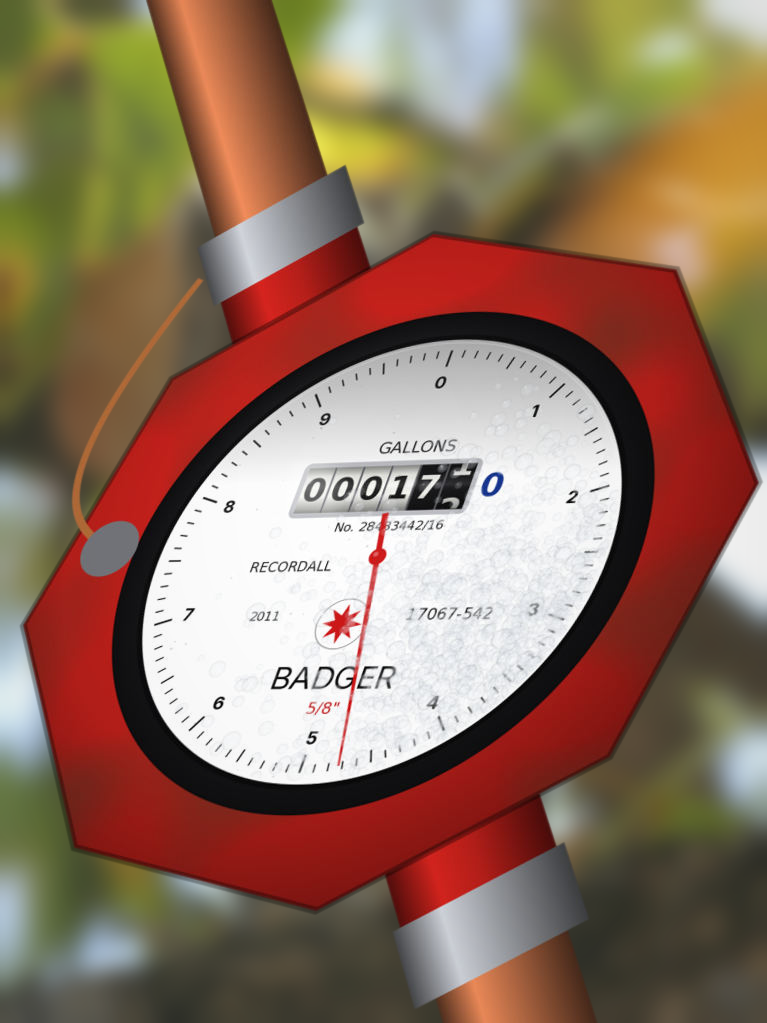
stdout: 1714.7gal
